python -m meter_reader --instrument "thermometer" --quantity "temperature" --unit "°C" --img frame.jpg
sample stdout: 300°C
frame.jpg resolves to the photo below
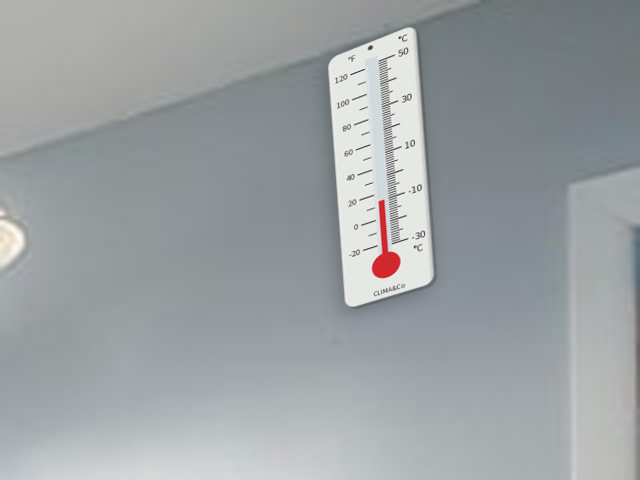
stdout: -10°C
